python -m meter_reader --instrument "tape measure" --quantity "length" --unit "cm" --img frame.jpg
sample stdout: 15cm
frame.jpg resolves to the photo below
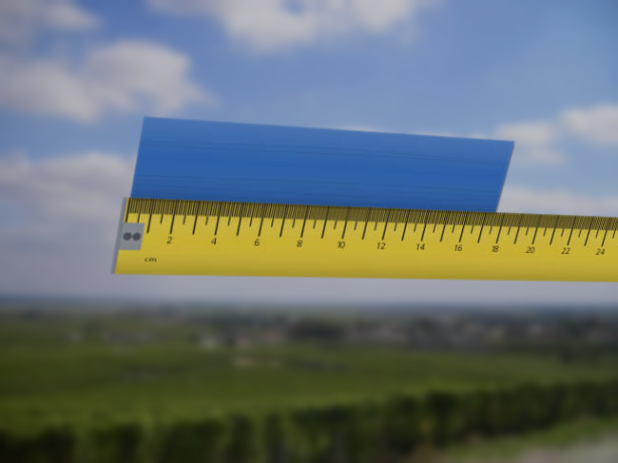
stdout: 17.5cm
